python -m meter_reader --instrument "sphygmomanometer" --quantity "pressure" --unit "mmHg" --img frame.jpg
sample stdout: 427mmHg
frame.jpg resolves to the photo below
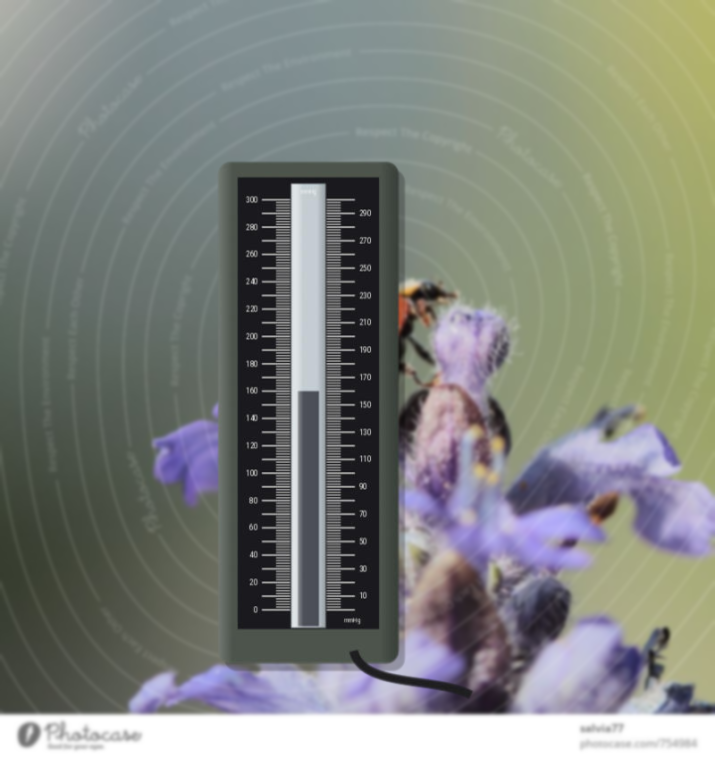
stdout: 160mmHg
